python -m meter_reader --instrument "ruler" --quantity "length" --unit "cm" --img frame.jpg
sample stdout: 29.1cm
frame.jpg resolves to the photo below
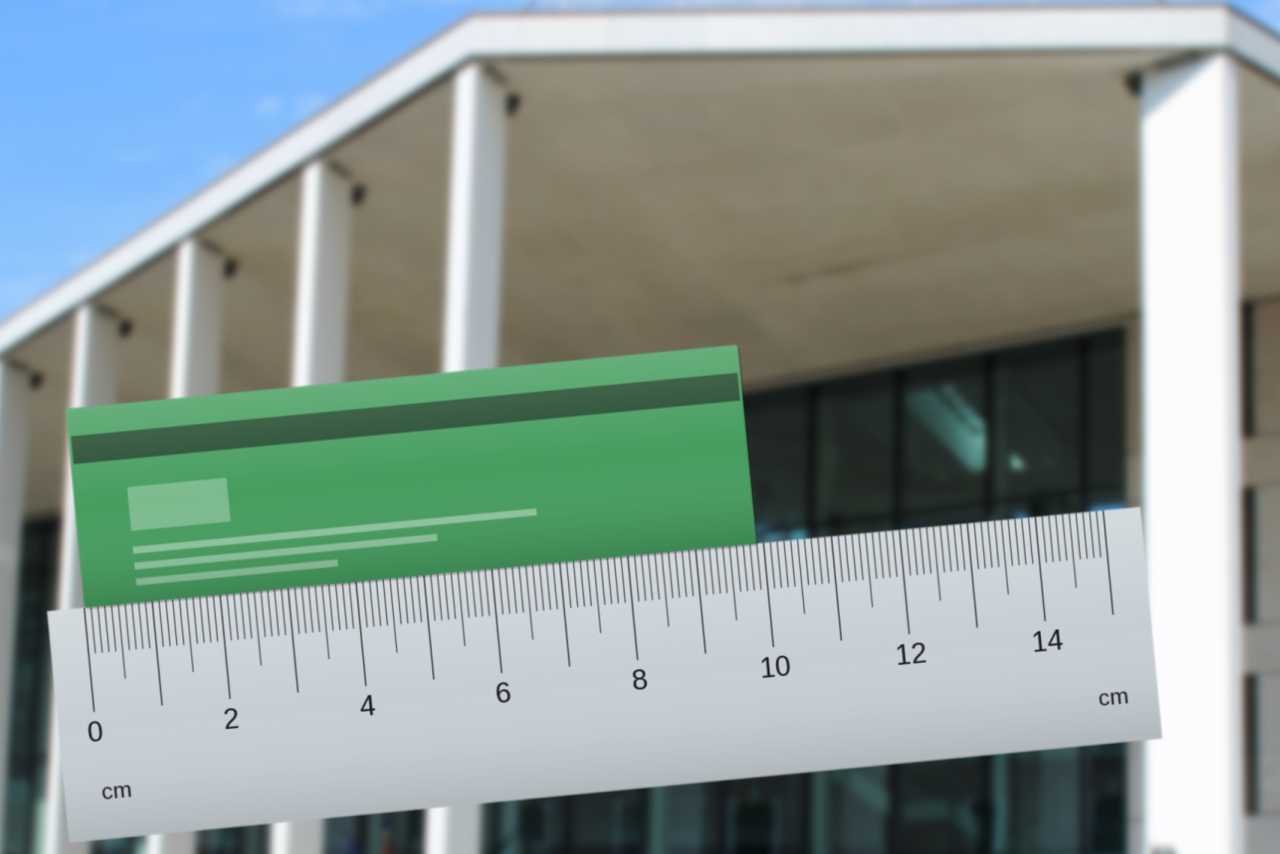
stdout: 9.9cm
